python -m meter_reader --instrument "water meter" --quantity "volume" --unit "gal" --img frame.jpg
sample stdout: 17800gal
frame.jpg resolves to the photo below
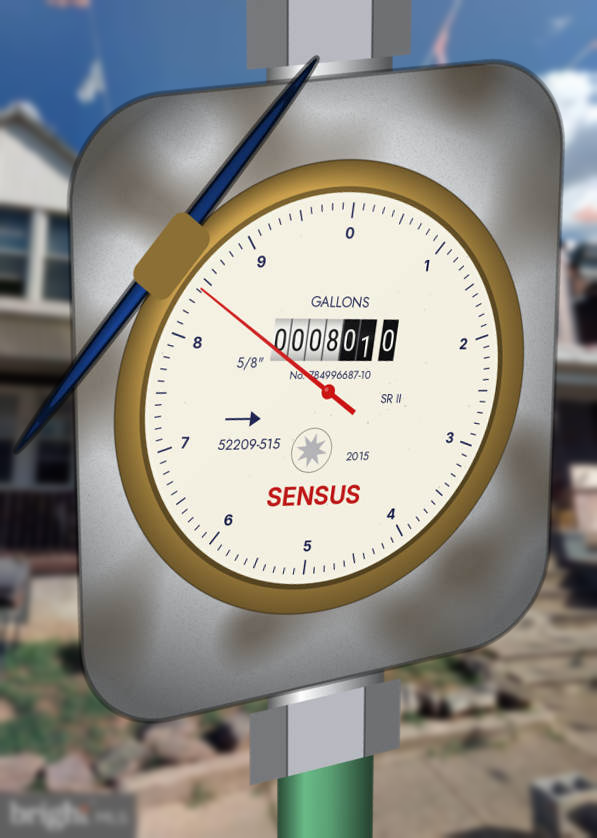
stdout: 8008.4gal
